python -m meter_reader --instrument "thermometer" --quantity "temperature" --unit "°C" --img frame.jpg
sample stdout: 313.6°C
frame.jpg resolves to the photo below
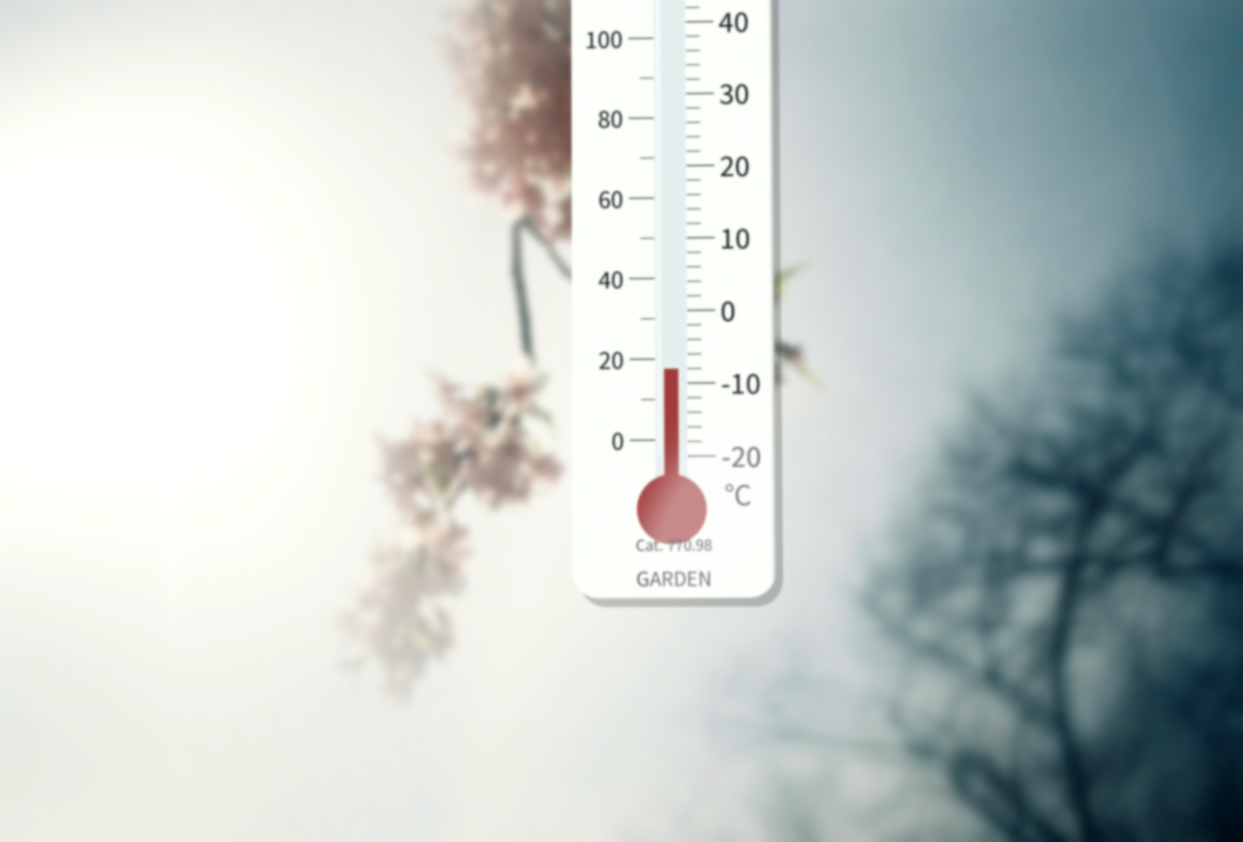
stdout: -8°C
